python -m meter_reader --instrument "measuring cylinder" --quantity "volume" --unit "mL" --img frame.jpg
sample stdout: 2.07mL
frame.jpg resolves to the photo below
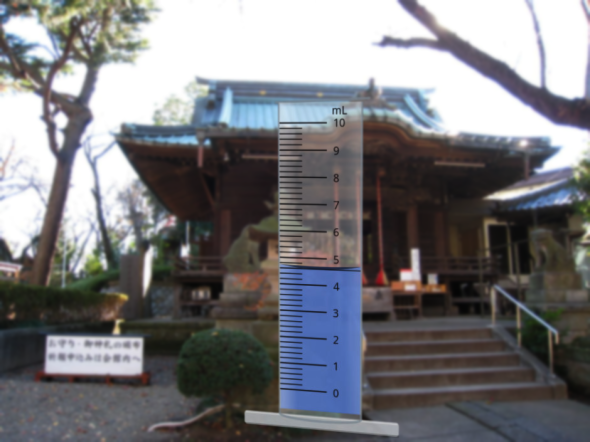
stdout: 4.6mL
